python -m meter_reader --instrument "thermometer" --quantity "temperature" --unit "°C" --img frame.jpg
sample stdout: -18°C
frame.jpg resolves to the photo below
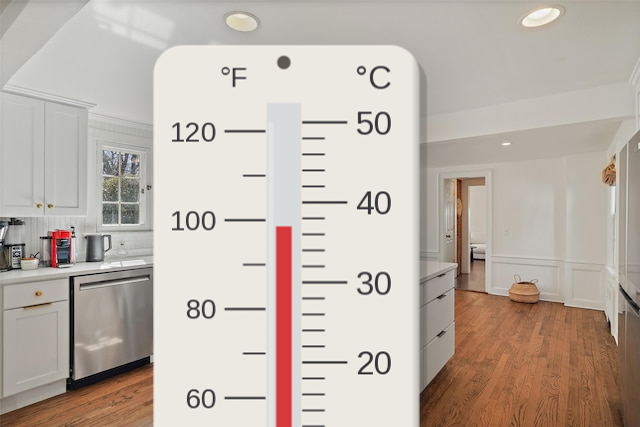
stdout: 37°C
